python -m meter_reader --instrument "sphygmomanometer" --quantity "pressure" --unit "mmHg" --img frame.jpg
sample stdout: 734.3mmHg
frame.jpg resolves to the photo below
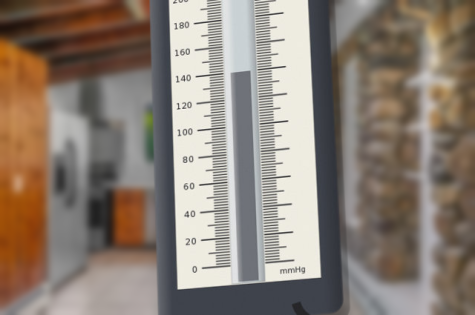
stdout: 140mmHg
